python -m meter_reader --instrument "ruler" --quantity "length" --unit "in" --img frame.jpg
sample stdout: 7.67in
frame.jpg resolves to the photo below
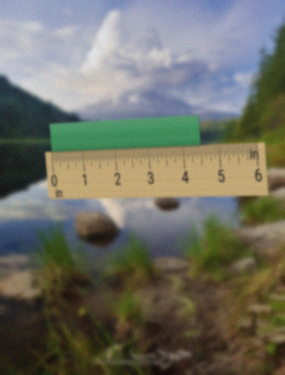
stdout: 4.5in
